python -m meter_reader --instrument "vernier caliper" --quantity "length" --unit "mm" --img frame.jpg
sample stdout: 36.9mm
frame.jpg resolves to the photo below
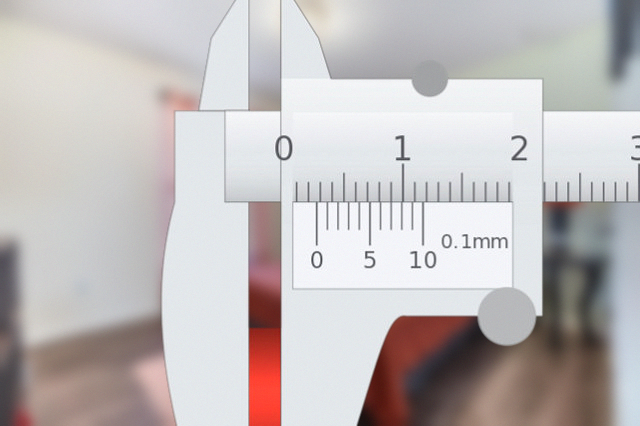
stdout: 2.7mm
